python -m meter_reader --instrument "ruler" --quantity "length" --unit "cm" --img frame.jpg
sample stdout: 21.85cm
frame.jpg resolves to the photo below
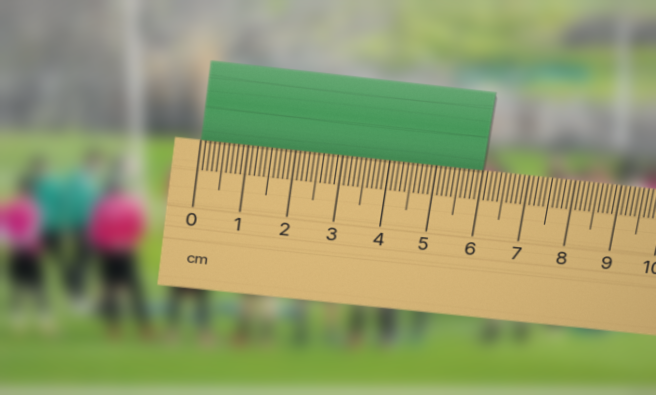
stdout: 6cm
